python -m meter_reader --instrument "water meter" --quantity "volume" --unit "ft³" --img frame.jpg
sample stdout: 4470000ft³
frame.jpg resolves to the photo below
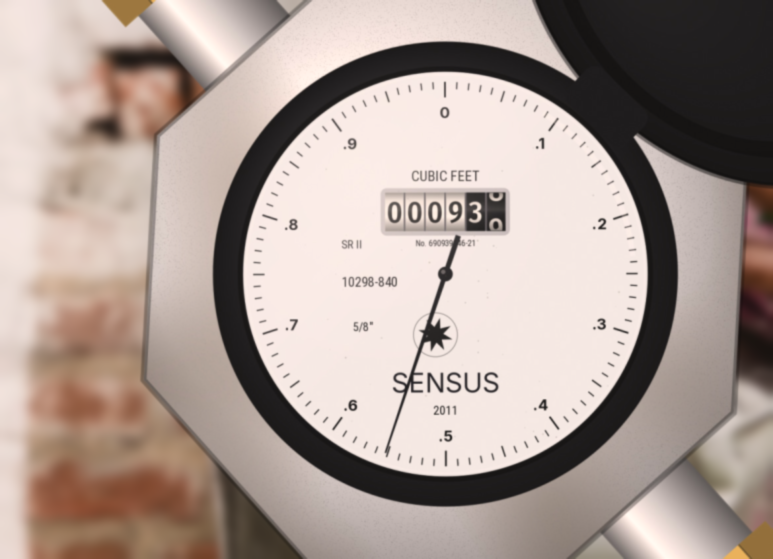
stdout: 938.55ft³
